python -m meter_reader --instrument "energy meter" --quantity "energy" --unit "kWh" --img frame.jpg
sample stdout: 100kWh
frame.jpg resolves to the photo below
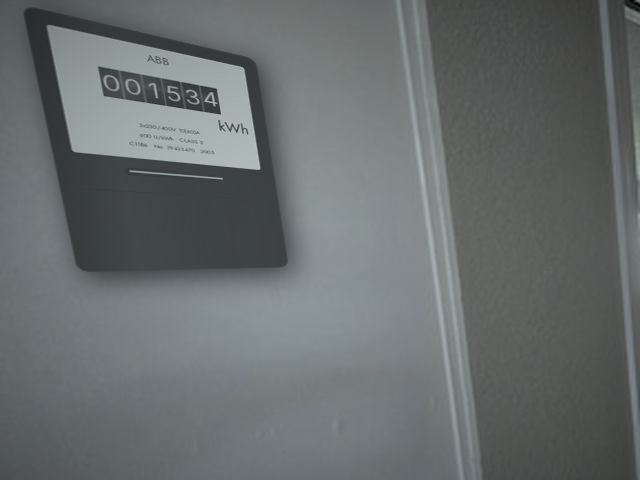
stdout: 1534kWh
